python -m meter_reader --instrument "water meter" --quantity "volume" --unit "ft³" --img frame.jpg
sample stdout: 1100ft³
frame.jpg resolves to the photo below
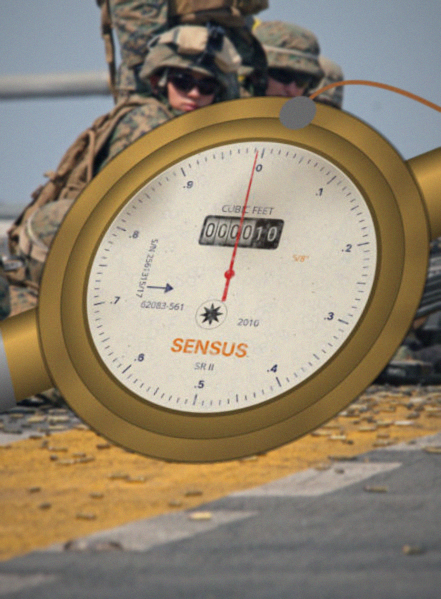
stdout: 9.99ft³
